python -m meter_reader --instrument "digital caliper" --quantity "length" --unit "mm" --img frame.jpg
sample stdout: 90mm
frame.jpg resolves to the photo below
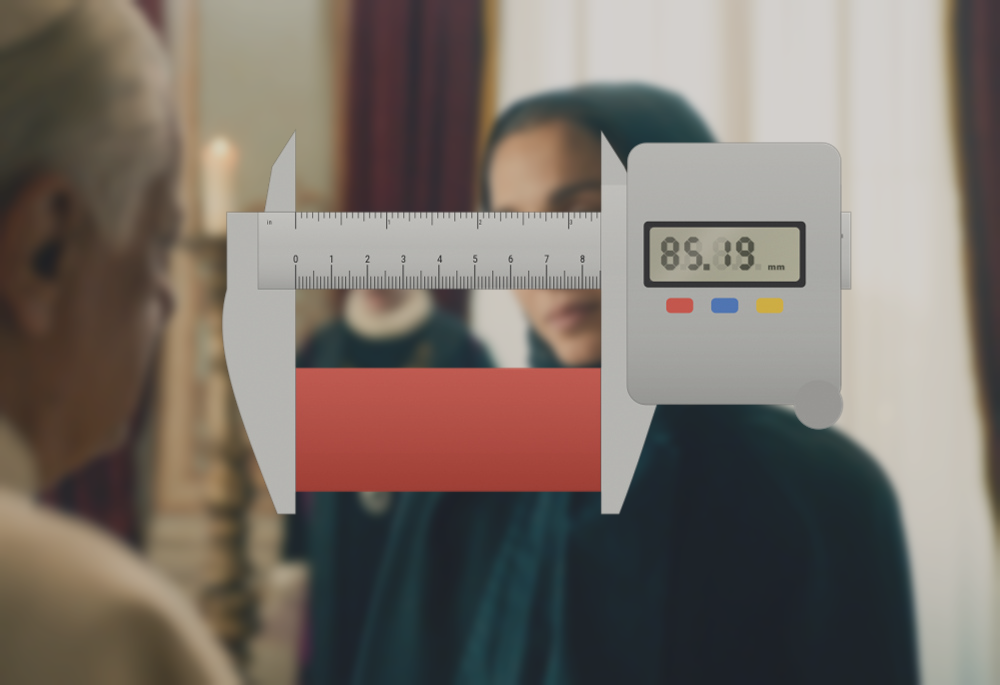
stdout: 85.19mm
